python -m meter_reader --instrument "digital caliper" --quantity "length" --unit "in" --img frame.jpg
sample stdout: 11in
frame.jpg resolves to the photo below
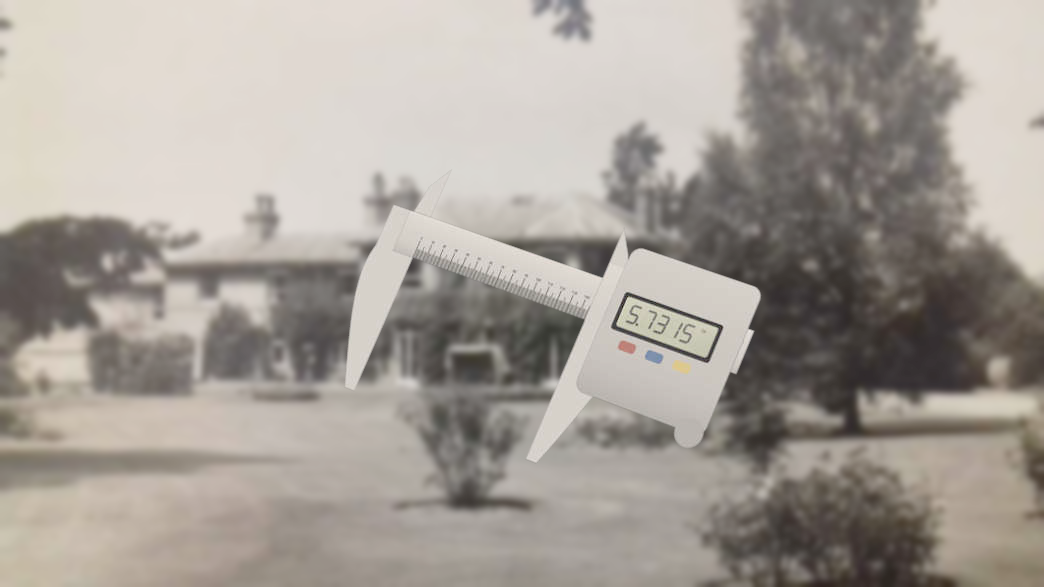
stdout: 5.7315in
